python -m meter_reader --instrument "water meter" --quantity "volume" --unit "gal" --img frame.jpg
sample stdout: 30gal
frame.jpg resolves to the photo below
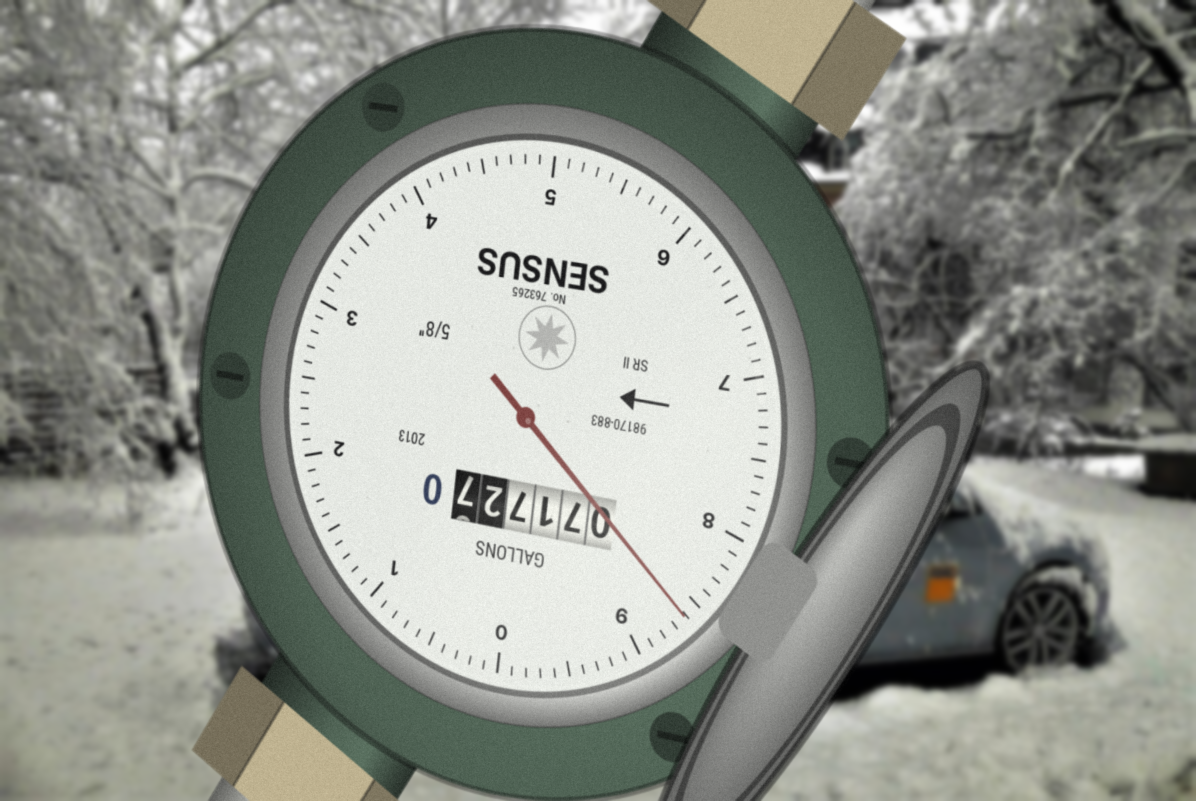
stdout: 717268.6gal
